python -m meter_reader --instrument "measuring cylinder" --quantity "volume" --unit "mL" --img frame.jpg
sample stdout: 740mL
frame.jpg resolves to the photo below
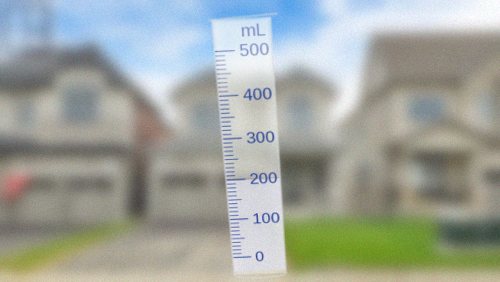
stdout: 200mL
